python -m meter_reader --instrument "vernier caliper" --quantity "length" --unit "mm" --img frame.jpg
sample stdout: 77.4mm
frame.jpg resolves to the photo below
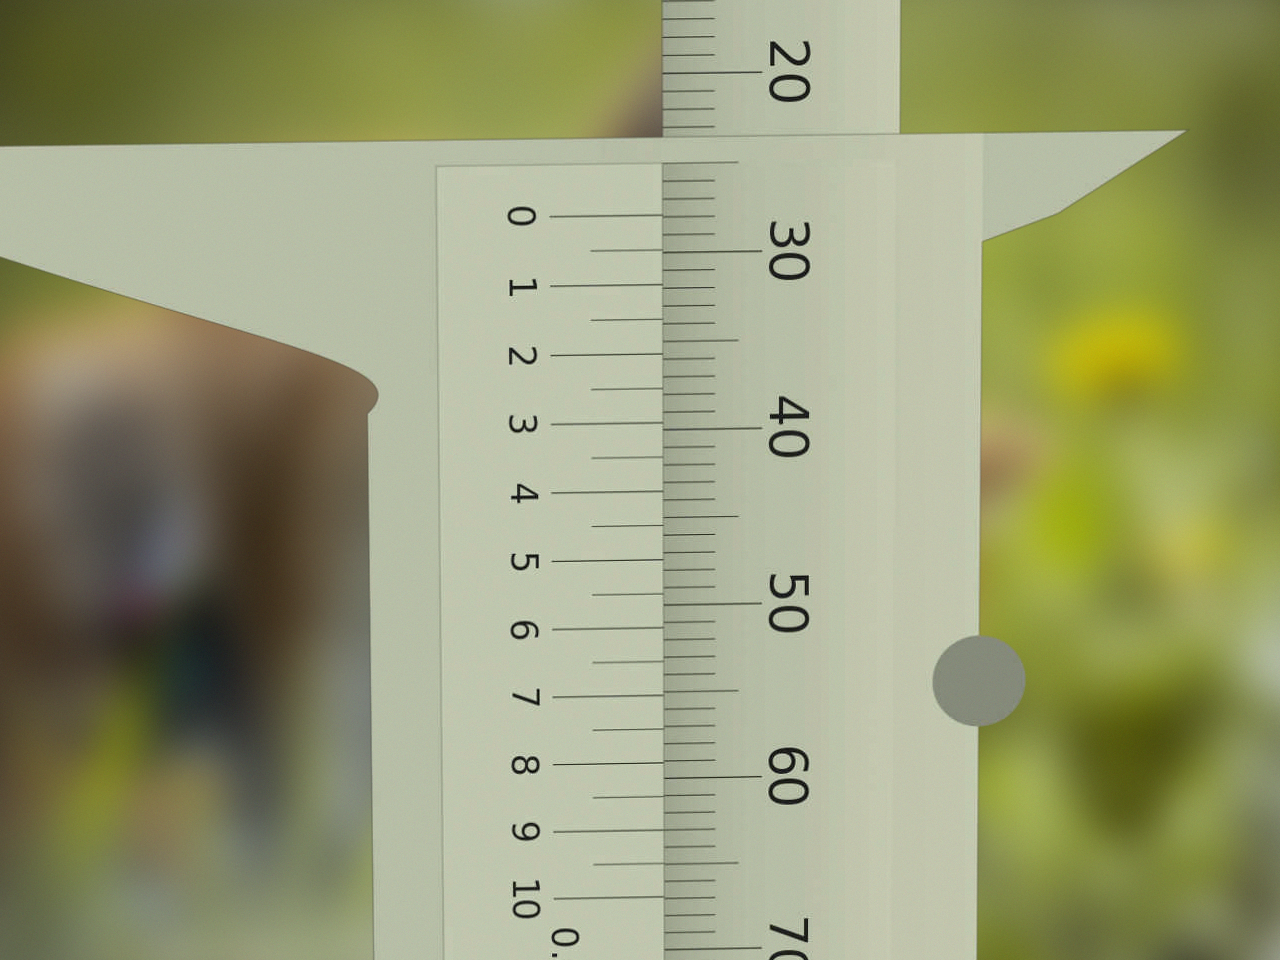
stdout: 27.9mm
